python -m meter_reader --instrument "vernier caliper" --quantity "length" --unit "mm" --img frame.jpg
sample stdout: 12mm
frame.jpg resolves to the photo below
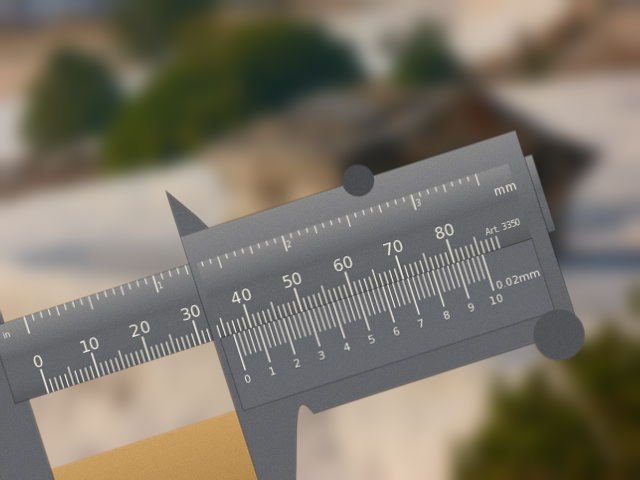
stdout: 36.5mm
